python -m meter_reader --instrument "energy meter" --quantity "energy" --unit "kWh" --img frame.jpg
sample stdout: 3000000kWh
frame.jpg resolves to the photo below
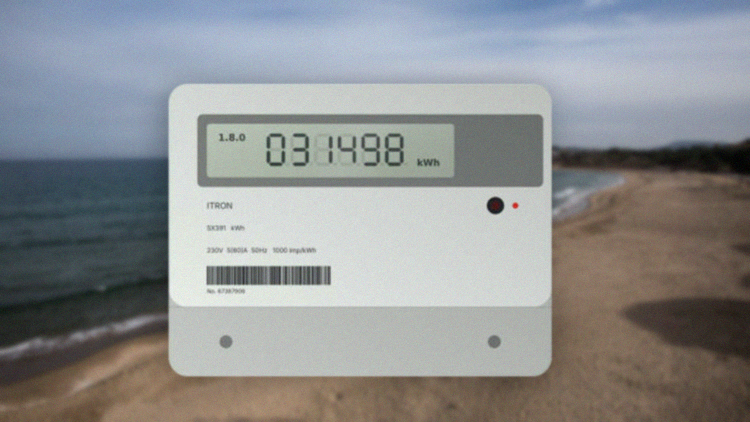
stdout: 31498kWh
